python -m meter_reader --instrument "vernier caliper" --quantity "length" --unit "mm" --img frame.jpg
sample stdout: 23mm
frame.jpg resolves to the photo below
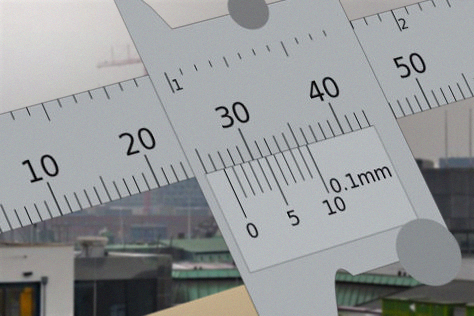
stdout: 26.8mm
